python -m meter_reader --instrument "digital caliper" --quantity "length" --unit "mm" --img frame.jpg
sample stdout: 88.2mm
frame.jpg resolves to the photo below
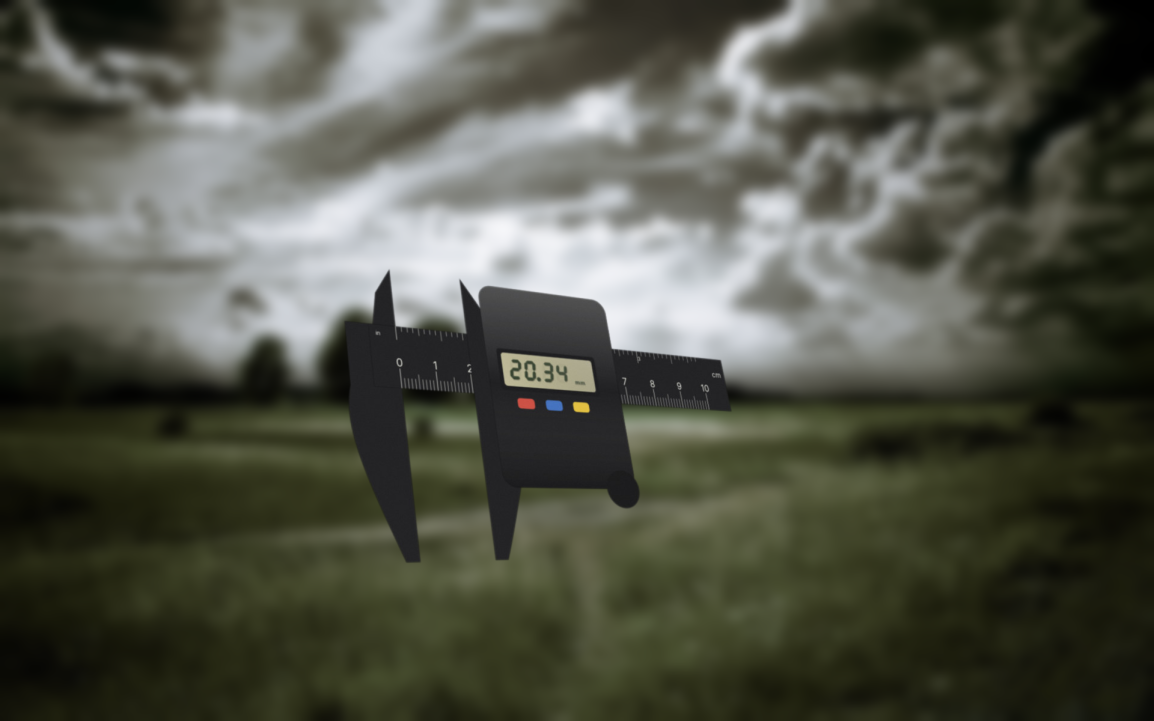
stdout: 20.34mm
